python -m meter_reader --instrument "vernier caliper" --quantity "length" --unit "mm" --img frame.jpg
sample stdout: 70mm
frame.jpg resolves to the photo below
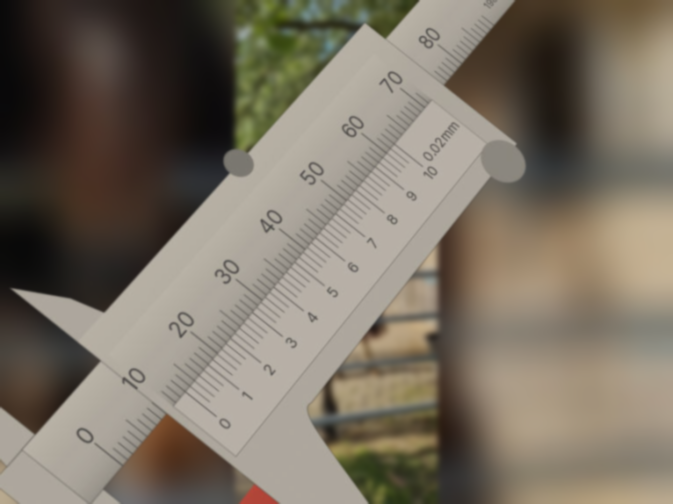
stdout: 13.0mm
